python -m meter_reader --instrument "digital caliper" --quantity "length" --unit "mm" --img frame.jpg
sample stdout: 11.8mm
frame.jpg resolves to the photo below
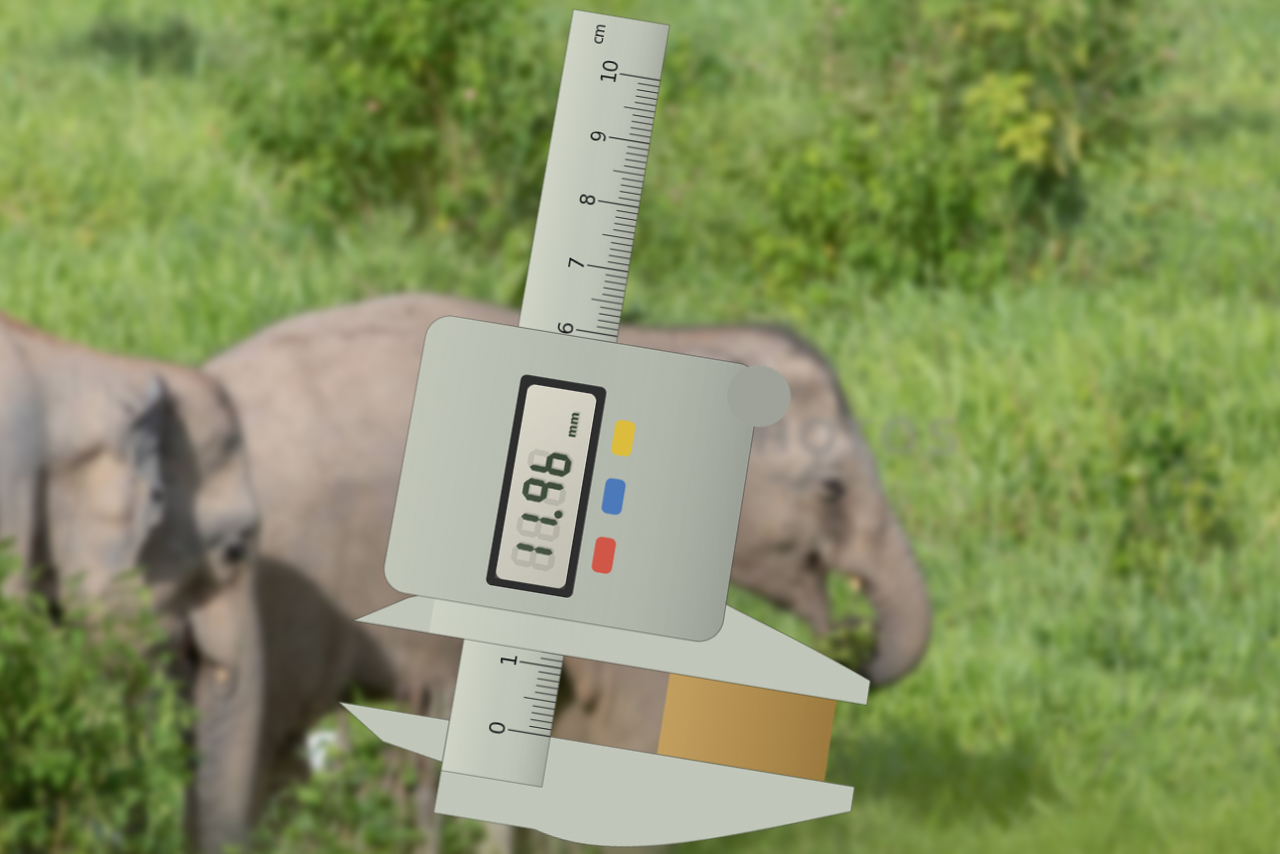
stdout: 11.96mm
